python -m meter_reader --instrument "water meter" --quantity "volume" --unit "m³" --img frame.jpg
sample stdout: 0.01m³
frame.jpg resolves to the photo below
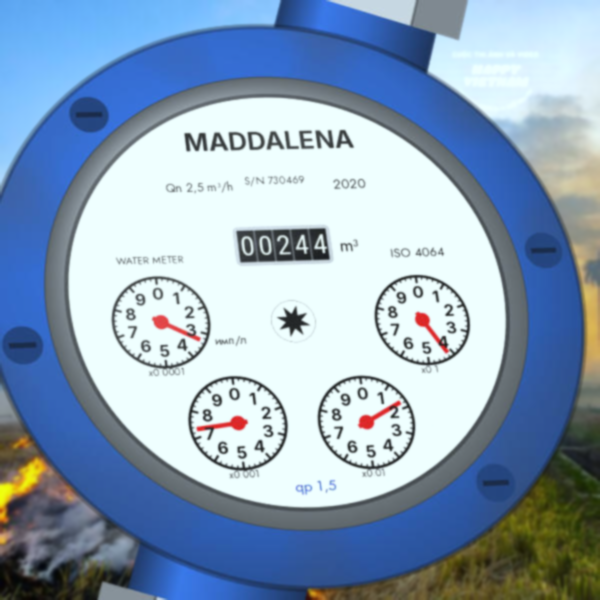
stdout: 244.4173m³
